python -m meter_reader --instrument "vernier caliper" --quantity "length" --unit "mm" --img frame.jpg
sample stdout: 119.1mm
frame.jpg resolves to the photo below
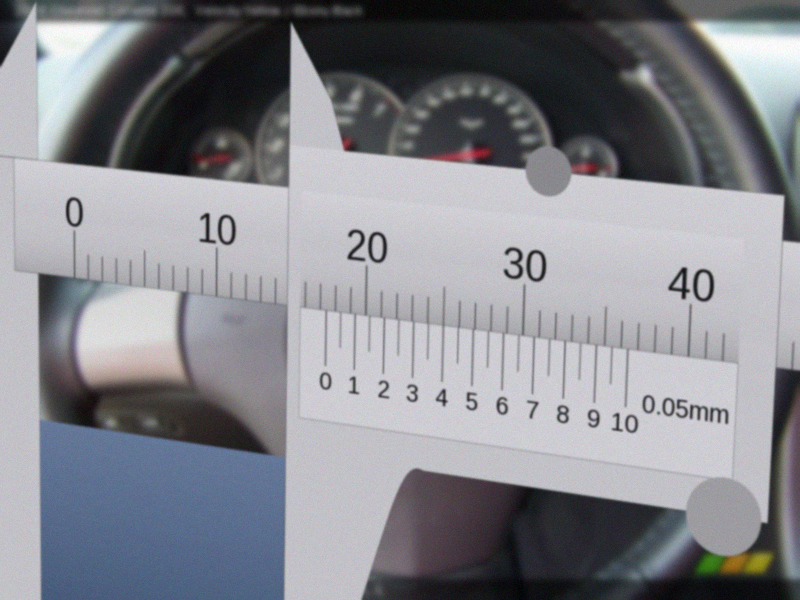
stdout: 17.4mm
